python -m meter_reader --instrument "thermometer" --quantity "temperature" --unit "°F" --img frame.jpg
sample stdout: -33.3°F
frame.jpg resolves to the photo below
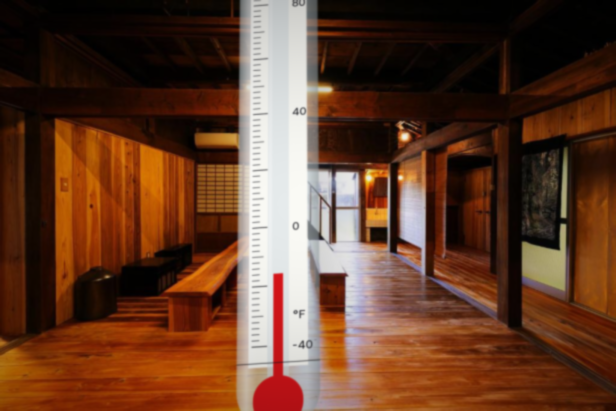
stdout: -16°F
